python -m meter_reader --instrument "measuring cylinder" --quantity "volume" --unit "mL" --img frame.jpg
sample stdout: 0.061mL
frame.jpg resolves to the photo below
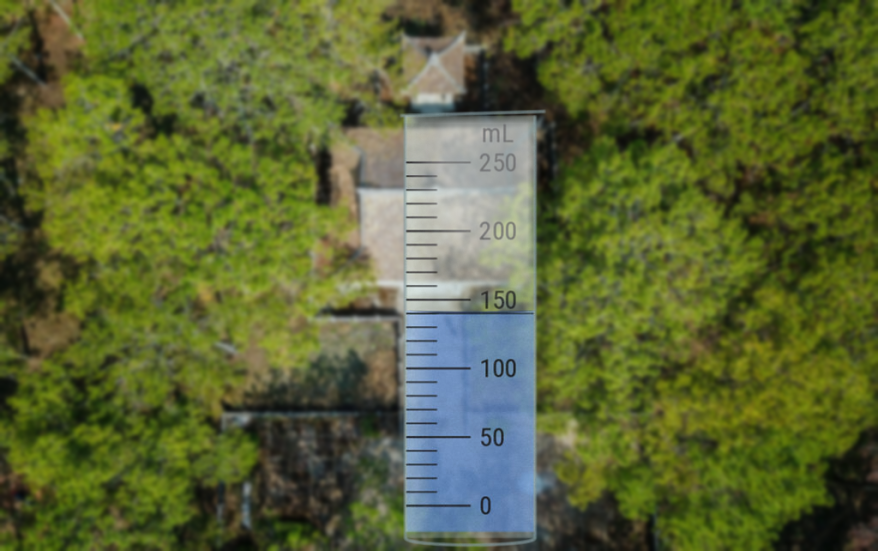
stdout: 140mL
